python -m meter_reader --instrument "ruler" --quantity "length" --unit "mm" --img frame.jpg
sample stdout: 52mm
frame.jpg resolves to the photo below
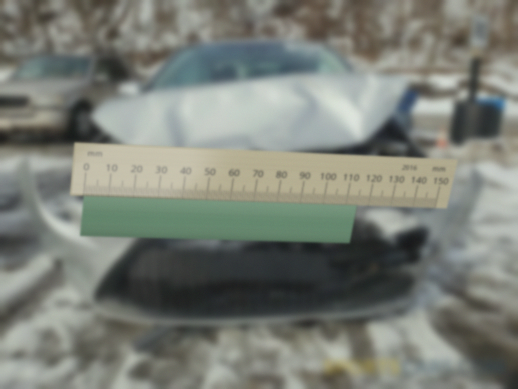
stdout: 115mm
